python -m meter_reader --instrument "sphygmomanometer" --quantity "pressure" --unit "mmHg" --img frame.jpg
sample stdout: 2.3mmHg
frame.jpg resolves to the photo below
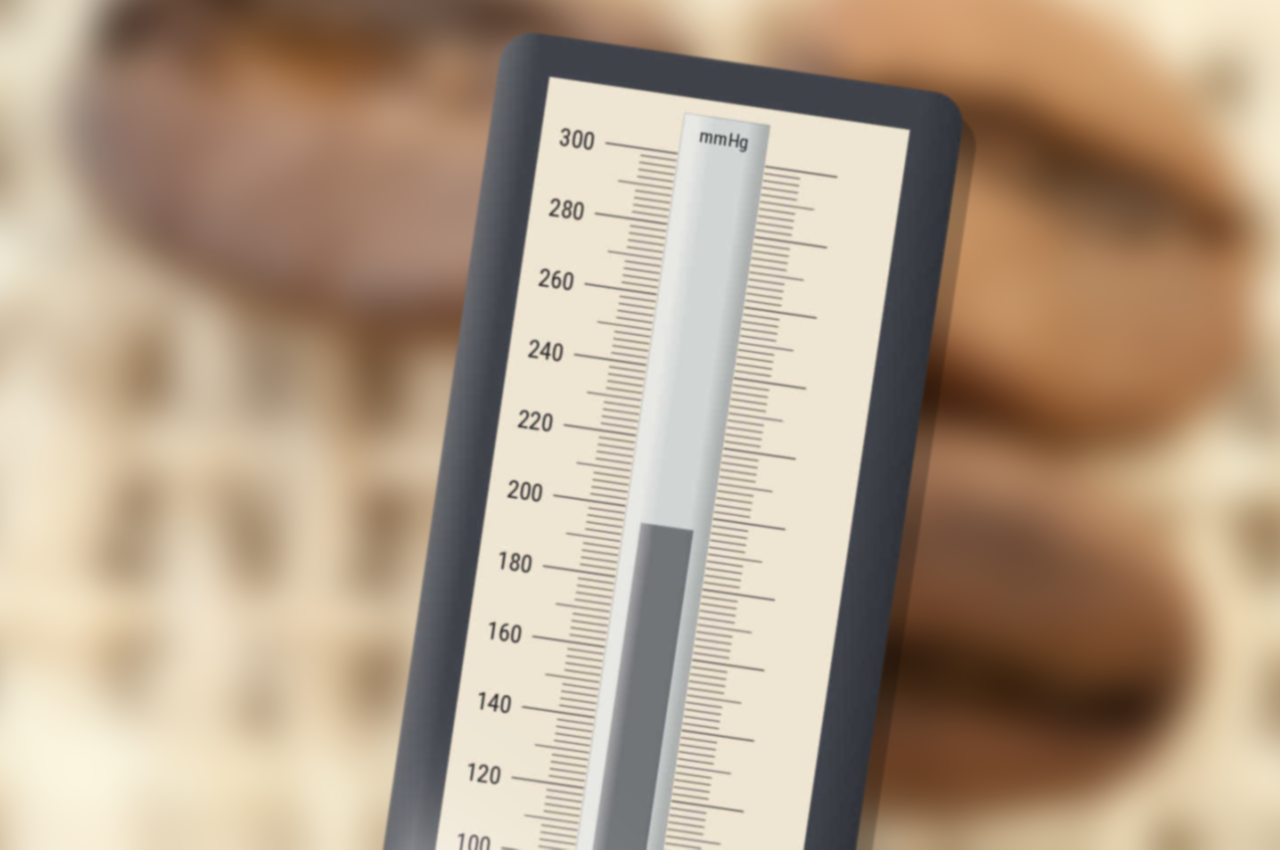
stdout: 196mmHg
